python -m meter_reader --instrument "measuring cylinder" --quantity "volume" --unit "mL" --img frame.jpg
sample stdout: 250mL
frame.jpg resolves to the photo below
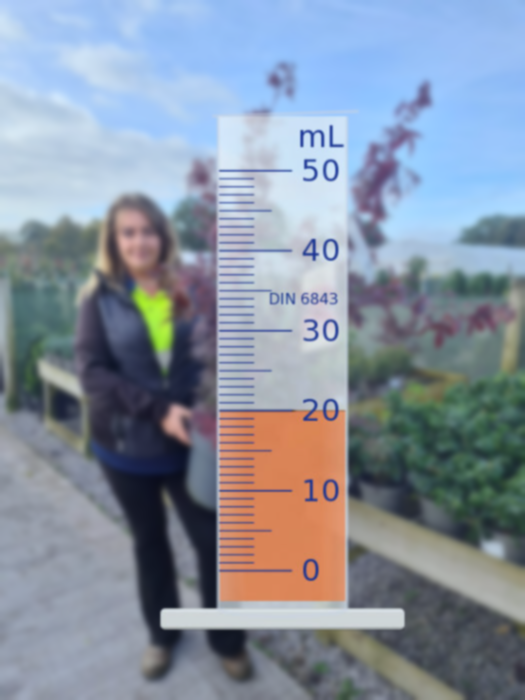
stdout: 20mL
